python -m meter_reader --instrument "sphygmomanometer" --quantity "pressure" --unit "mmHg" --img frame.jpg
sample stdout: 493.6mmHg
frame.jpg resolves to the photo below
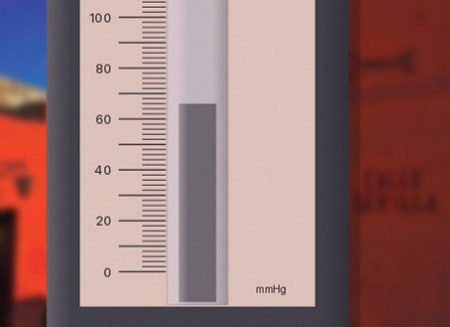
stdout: 66mmHg
